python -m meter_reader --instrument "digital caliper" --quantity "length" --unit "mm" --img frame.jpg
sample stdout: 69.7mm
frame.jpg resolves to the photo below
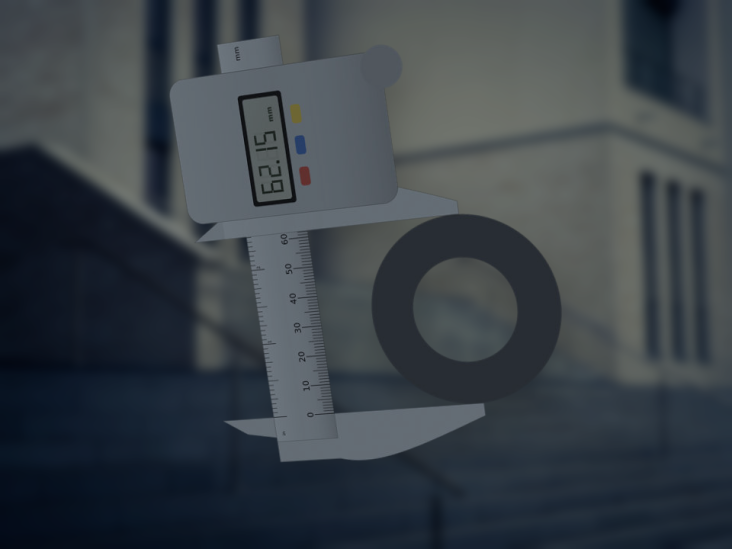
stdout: 62.15mm
